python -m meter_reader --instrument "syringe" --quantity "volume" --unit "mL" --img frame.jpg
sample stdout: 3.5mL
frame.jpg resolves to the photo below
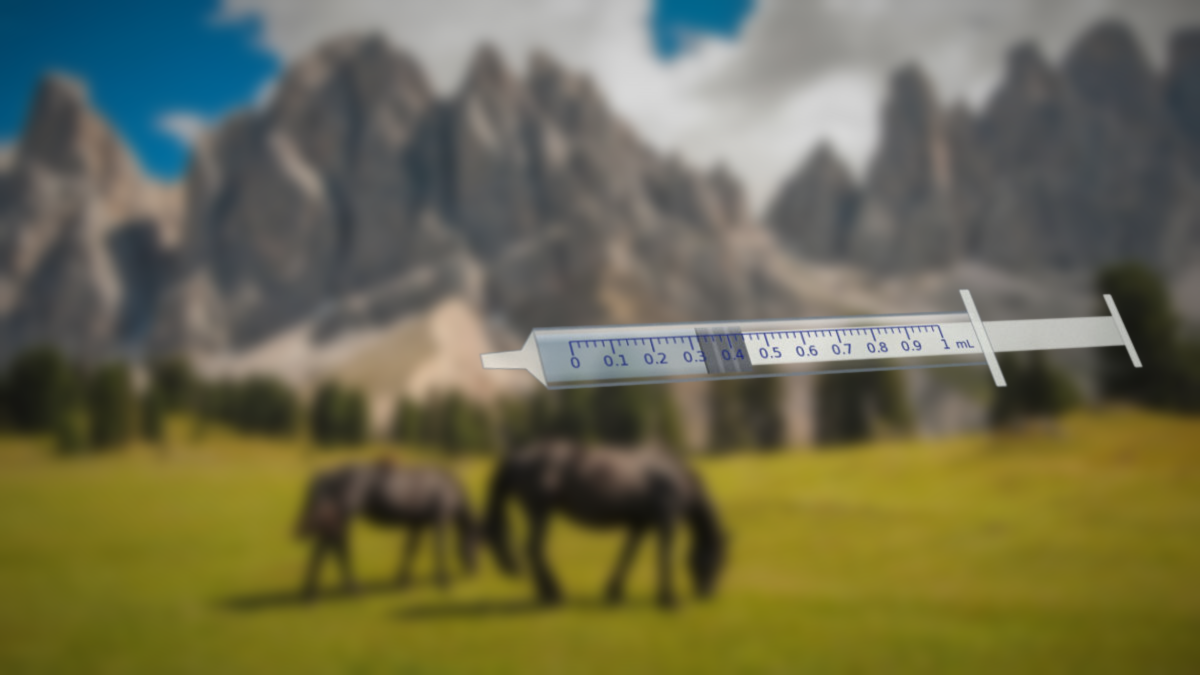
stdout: 0.32mL
